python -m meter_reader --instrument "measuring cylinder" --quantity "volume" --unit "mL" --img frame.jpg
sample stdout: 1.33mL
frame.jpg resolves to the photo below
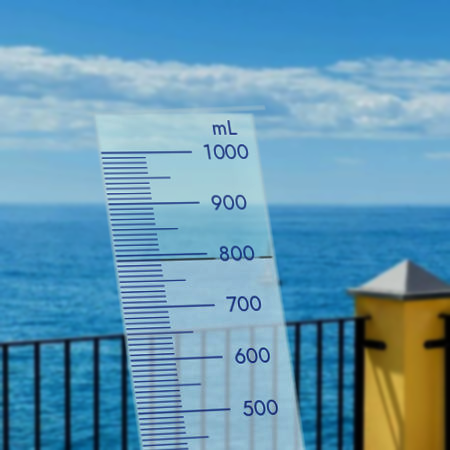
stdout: 790mL
